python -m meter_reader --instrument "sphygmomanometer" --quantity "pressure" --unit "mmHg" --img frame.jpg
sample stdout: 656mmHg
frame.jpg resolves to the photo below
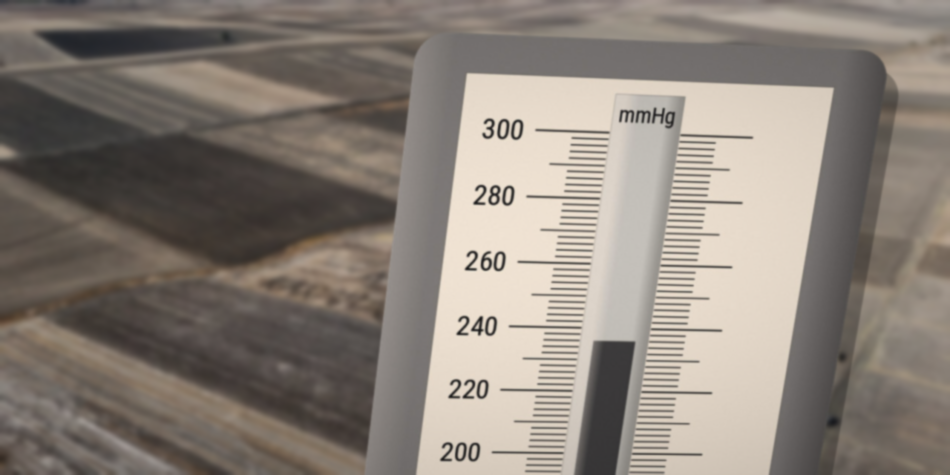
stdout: 236mmHg
